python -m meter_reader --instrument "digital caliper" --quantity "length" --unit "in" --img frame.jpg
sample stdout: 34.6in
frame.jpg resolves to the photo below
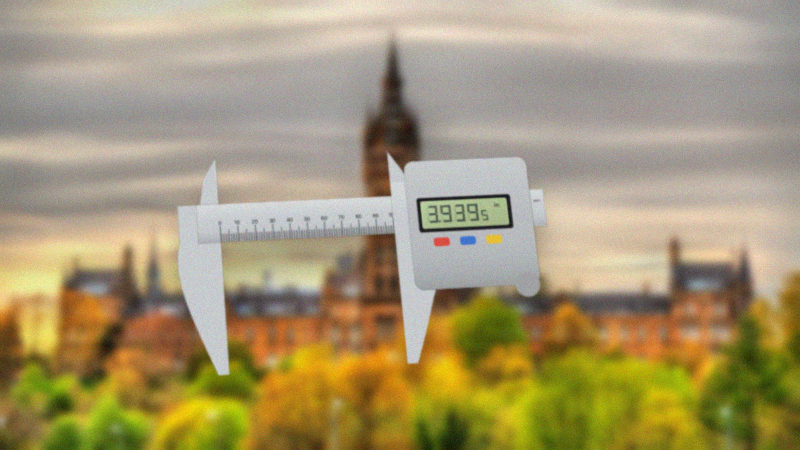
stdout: 3.9395in
